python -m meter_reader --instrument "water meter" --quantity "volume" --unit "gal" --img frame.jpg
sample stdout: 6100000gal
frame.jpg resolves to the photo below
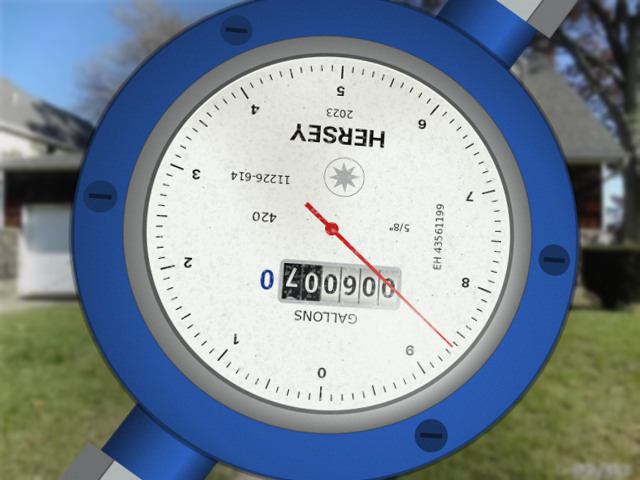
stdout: 60068.6gal
